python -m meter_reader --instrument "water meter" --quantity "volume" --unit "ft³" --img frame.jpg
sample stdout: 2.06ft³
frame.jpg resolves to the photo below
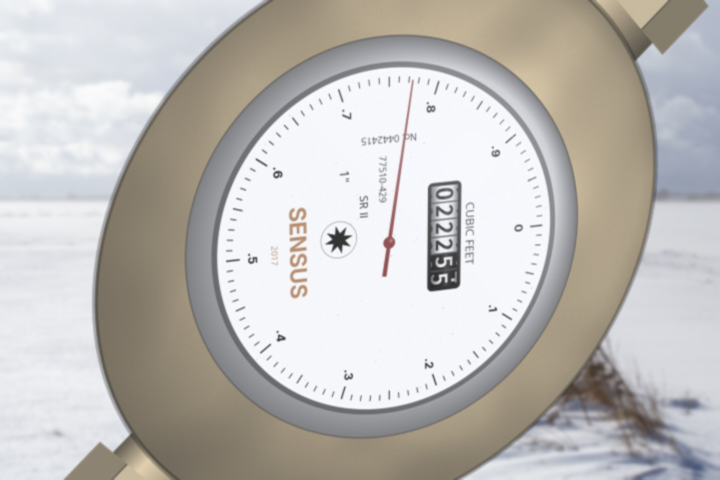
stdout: 22254.77ft³
